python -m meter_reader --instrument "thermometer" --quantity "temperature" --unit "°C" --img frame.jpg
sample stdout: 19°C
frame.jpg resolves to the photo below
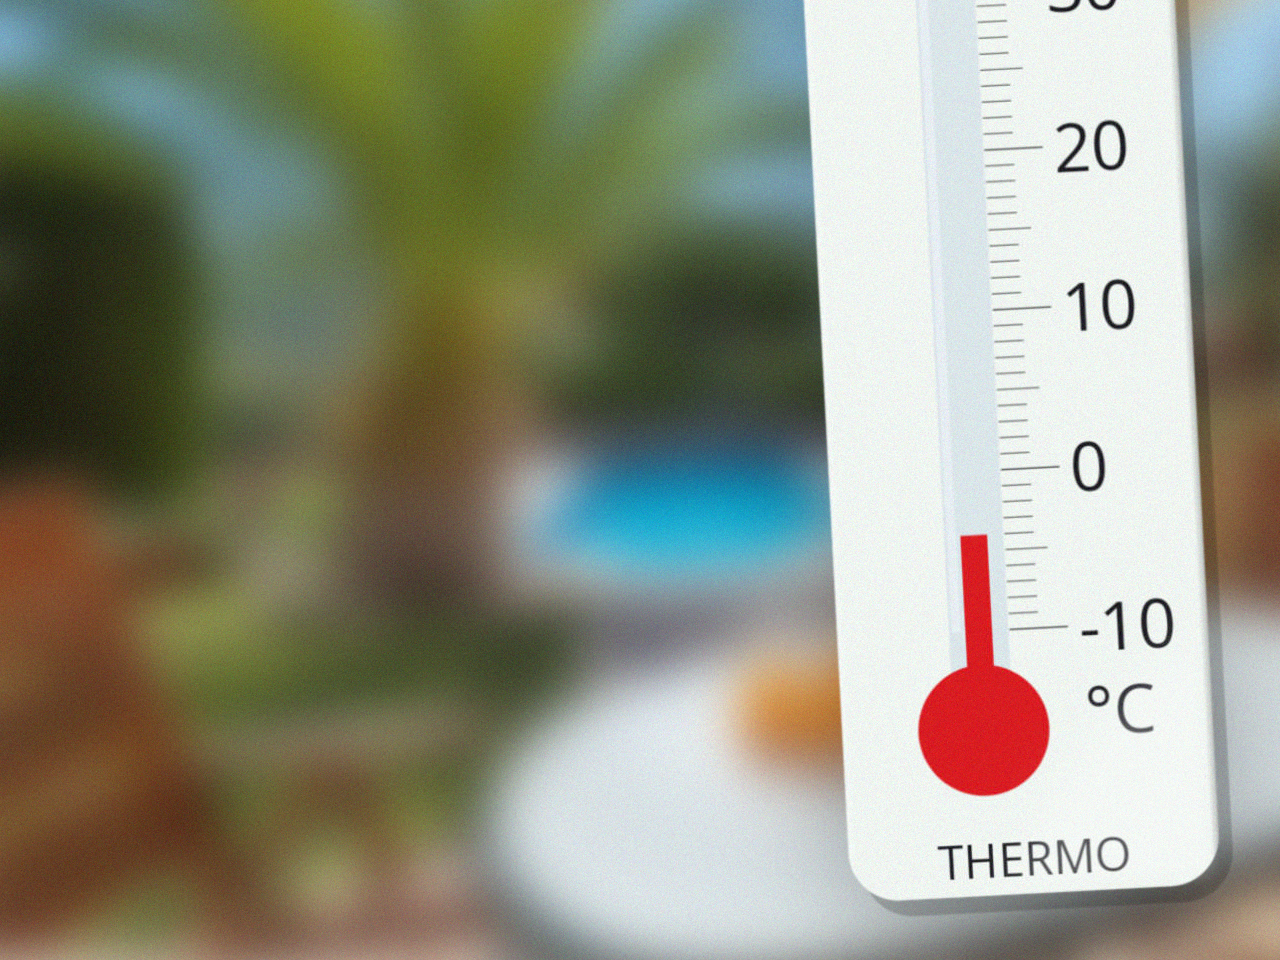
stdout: -4°C
